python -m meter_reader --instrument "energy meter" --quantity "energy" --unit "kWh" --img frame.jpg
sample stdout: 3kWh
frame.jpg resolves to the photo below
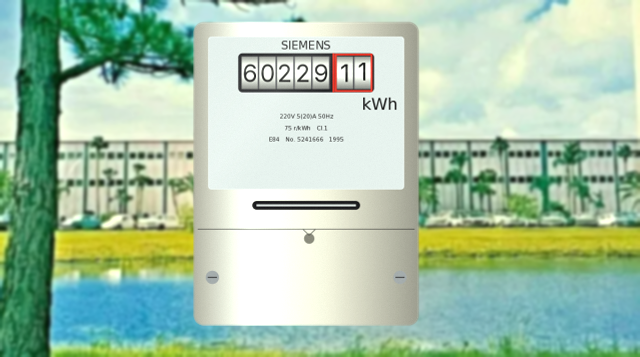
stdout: 60229.11kWh
